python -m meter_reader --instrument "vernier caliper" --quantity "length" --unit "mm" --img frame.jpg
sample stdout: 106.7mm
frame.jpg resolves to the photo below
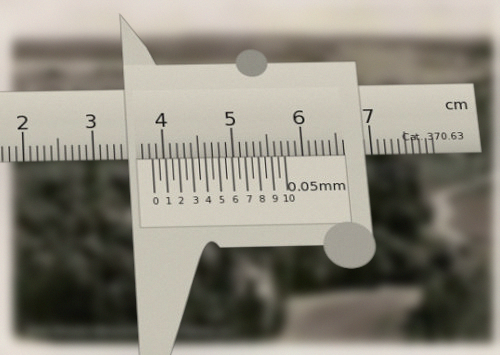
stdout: 38.4mm
